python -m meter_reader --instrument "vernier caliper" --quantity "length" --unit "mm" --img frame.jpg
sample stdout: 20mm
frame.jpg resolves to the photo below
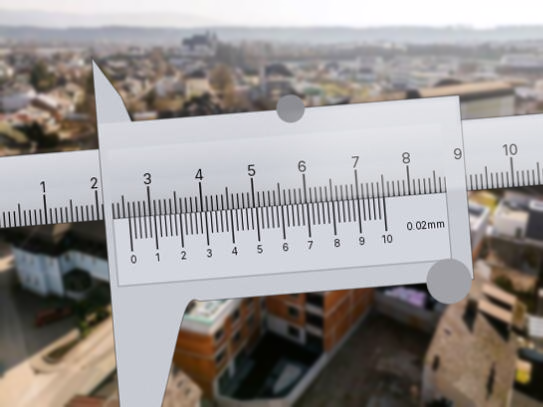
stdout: 26.0mm
